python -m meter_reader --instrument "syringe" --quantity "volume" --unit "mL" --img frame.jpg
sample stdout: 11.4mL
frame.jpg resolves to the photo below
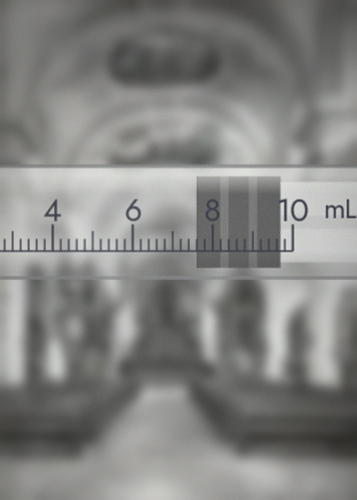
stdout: 7.6mL
